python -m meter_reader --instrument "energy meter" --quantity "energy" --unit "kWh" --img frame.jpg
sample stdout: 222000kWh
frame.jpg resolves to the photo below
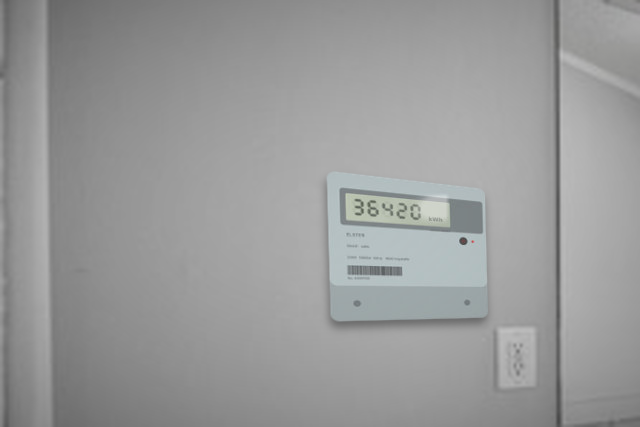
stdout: 36420kWh
